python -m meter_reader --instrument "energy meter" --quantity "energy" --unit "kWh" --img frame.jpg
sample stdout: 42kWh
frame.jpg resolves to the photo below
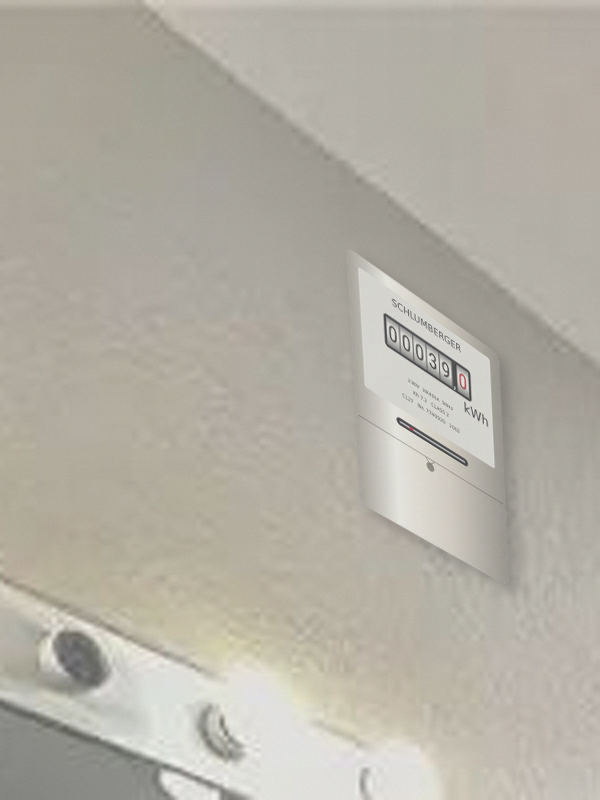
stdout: 39.0kWh
